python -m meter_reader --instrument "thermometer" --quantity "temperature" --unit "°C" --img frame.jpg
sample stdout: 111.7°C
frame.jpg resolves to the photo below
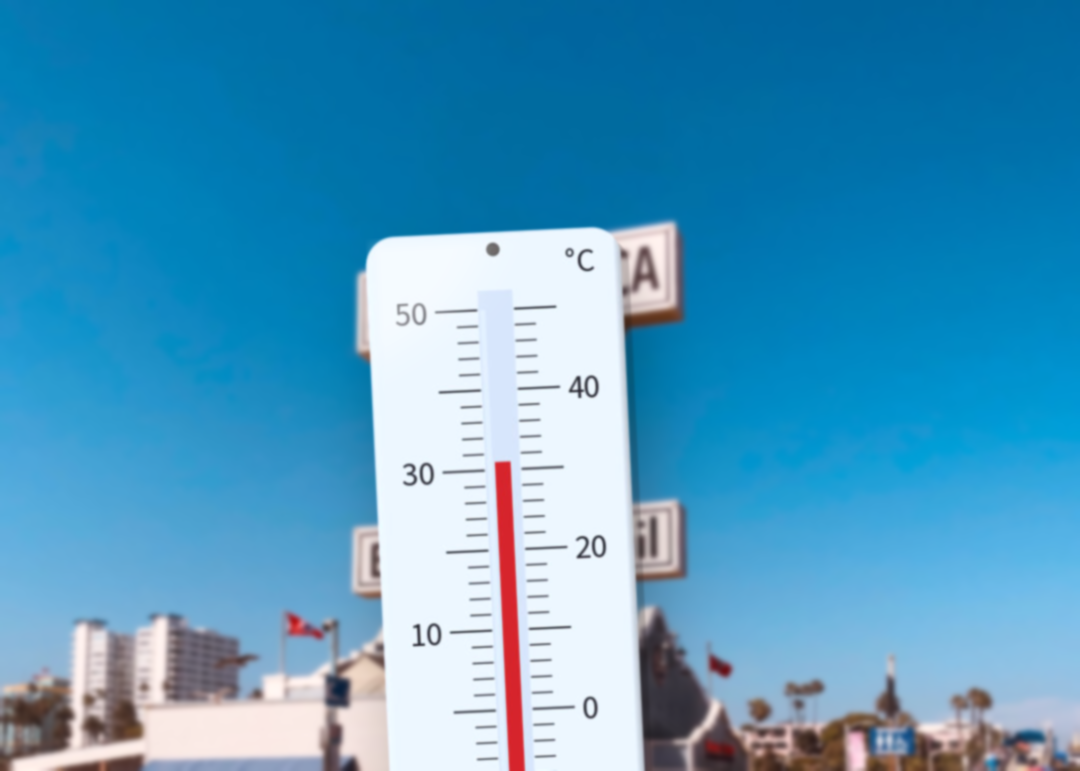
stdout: 31°C
